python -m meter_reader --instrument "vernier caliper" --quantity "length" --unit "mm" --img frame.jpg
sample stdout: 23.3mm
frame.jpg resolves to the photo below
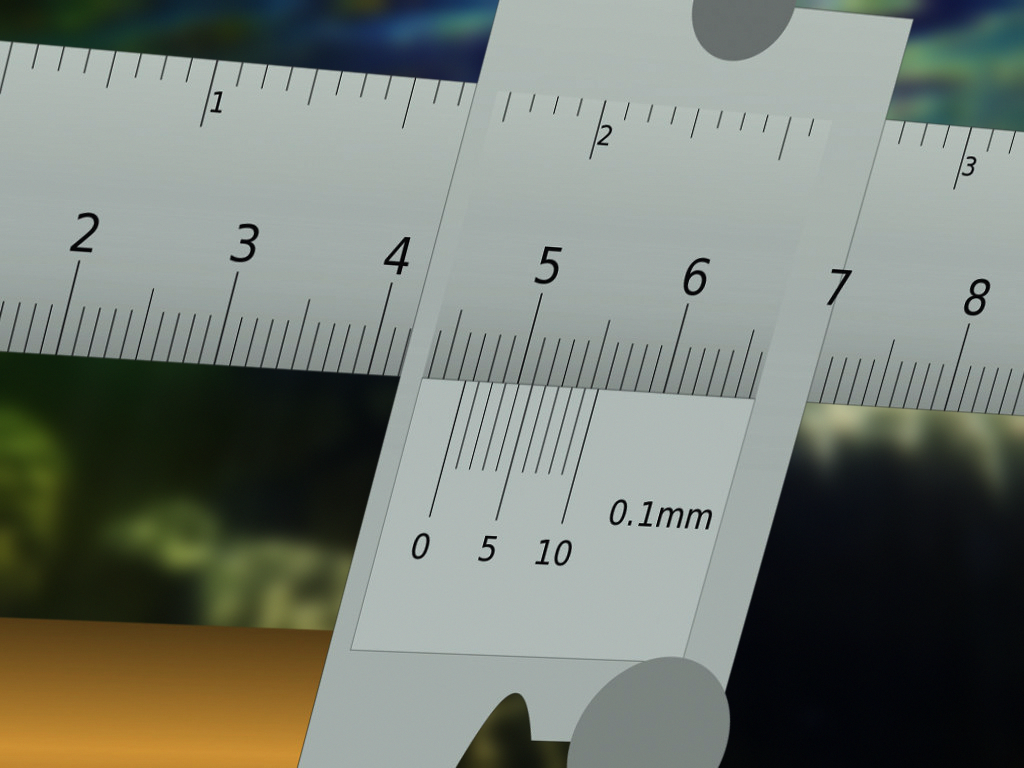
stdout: 46.5mm
